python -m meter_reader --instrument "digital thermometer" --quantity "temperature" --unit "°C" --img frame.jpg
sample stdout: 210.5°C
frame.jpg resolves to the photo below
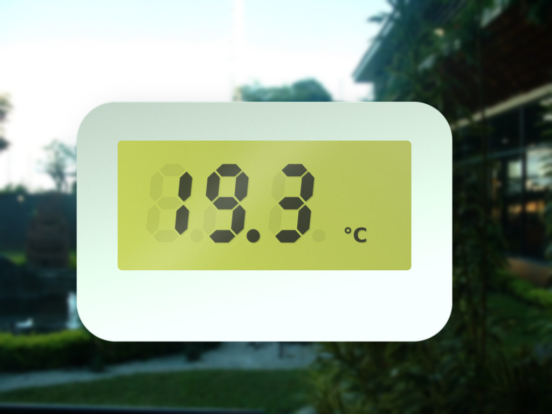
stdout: 19.3°C
